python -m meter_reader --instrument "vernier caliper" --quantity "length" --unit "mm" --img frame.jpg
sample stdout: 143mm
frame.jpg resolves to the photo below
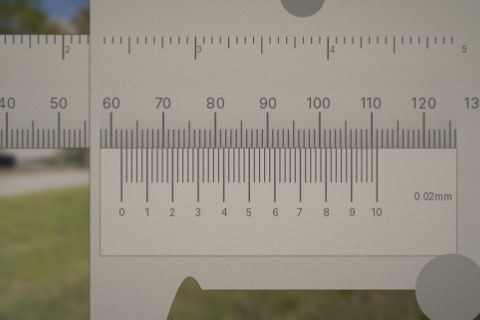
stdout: 62.0mm
